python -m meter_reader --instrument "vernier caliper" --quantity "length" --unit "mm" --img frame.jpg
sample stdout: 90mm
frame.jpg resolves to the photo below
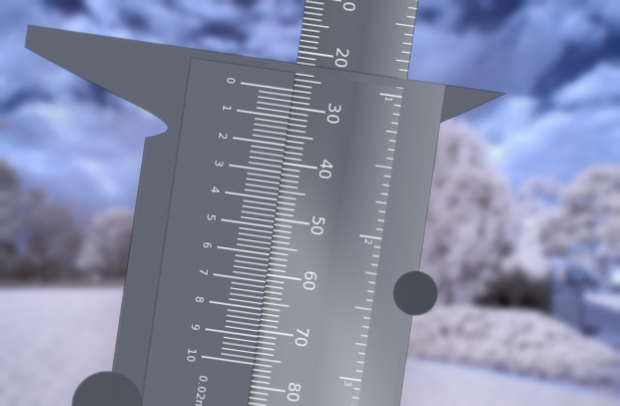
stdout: 27.0mm
